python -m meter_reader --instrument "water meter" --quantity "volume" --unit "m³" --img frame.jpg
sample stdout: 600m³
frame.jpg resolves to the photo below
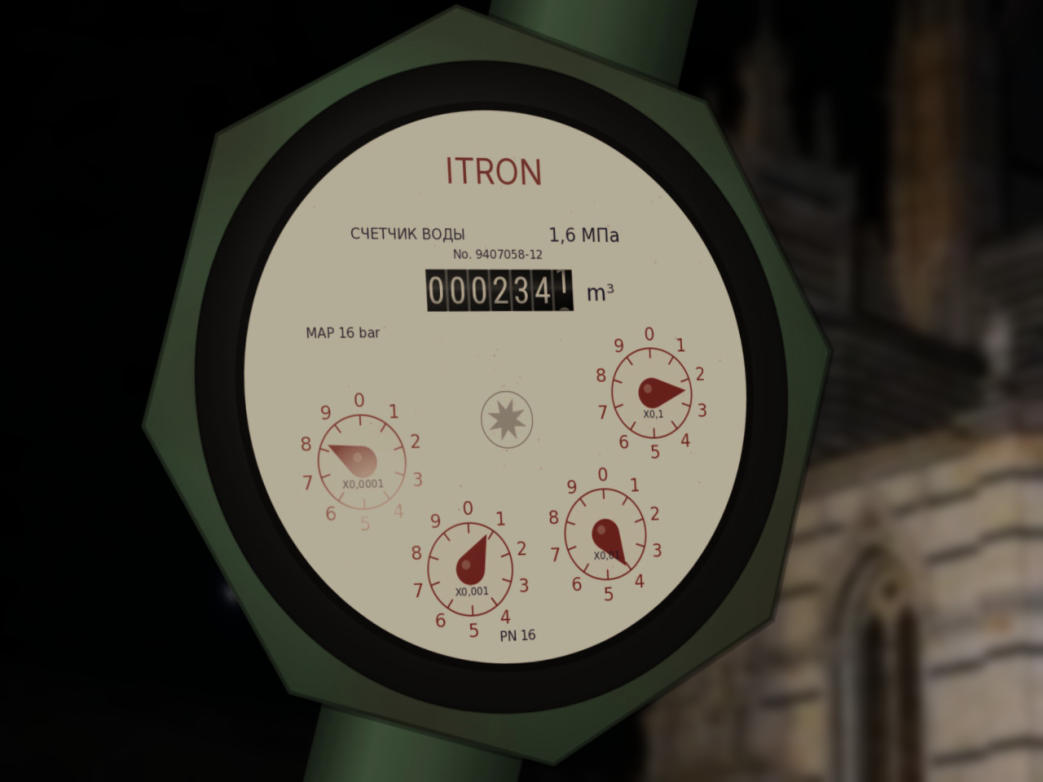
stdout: 2341.2408m³
